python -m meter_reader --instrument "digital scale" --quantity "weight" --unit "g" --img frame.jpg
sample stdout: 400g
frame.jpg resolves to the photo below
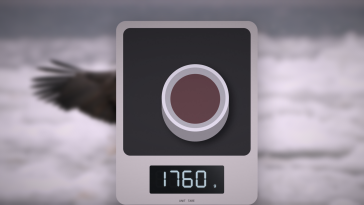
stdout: 1760g
